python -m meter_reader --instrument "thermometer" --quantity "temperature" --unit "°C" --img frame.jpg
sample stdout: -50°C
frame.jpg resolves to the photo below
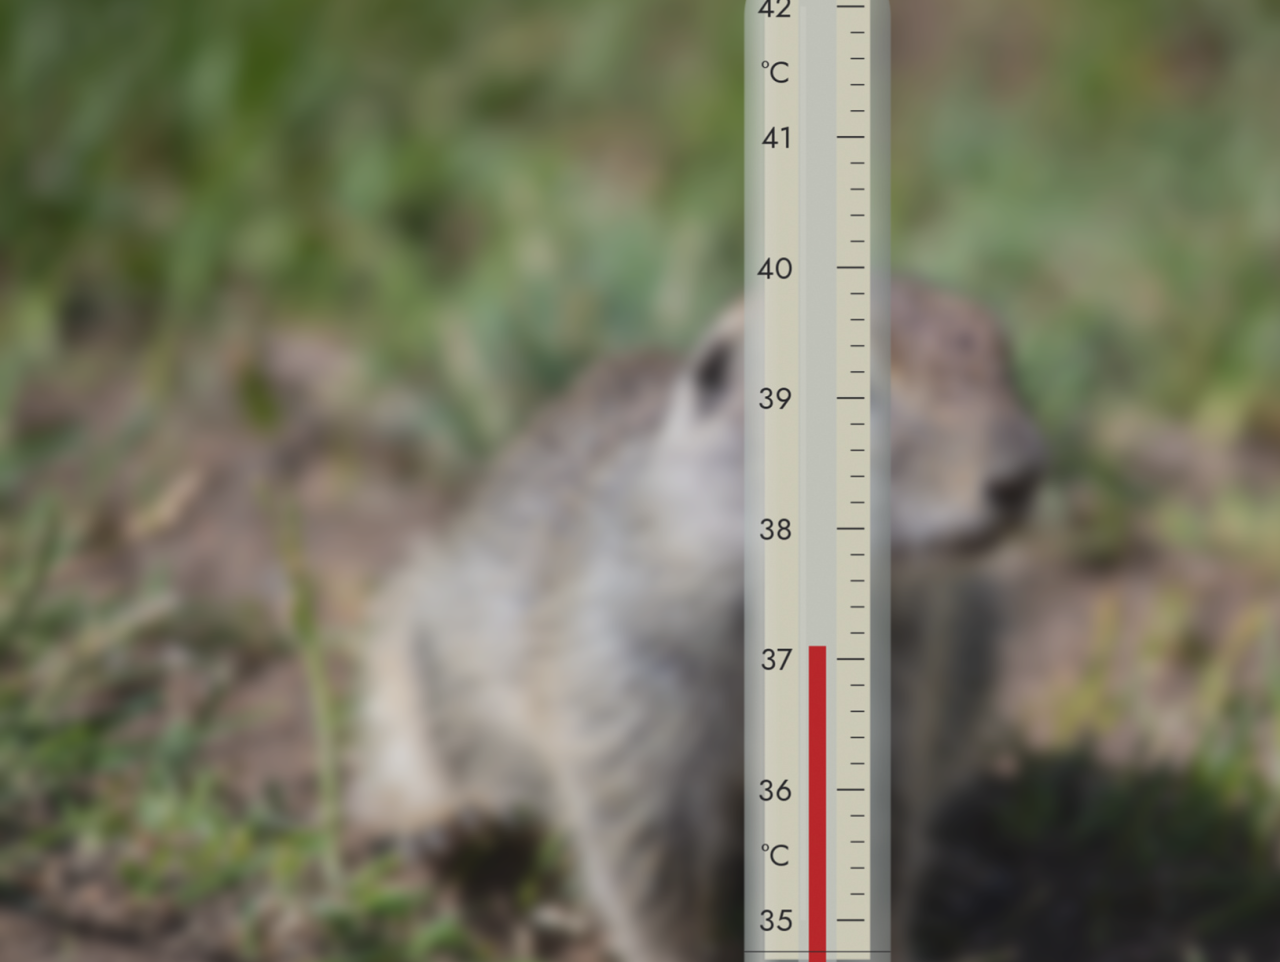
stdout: 37.1°C
